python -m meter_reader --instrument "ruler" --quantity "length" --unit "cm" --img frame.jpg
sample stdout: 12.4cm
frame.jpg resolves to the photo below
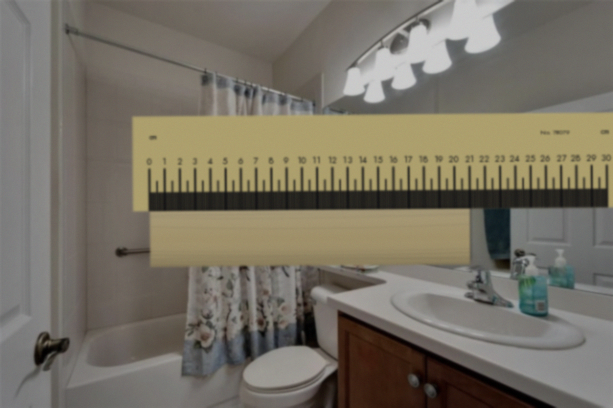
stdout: 21cm
